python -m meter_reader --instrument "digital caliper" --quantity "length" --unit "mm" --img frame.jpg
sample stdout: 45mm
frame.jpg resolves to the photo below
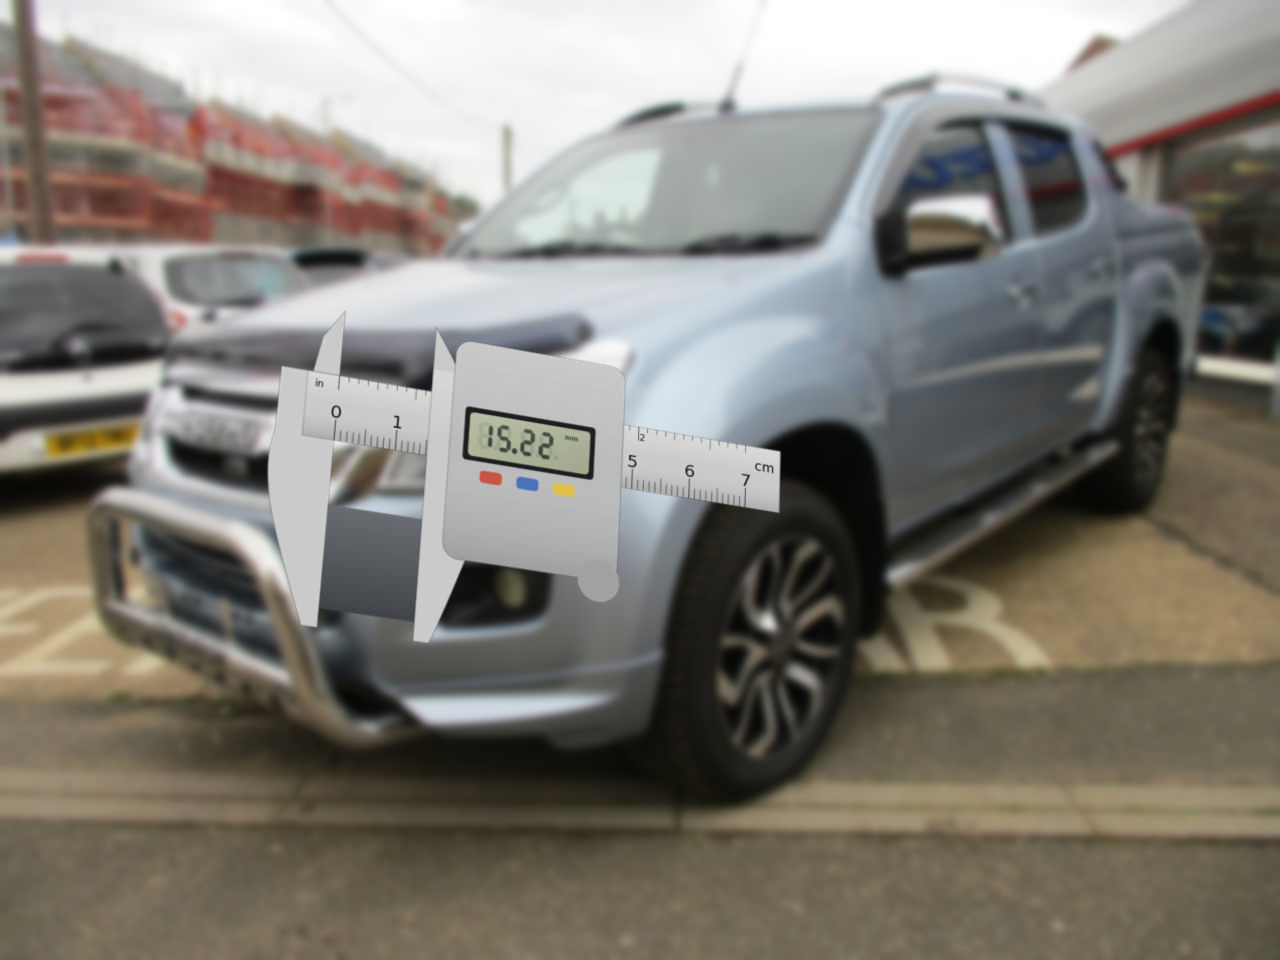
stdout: 15.22mm
